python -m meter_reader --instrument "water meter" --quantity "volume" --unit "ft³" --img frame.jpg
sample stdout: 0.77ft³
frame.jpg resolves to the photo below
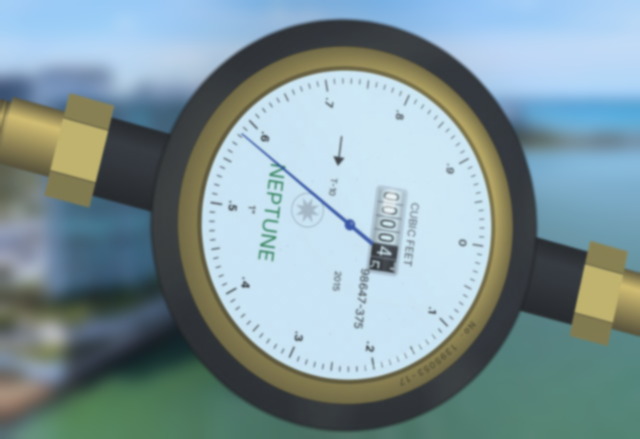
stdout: 44.58ft³
